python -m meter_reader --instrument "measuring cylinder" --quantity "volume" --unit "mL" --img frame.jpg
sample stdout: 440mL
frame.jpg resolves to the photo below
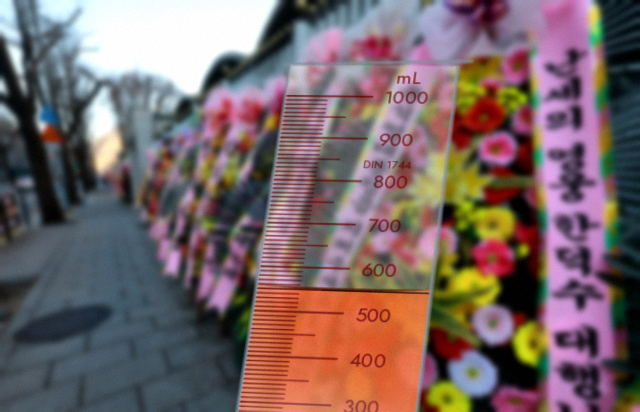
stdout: 550mL
